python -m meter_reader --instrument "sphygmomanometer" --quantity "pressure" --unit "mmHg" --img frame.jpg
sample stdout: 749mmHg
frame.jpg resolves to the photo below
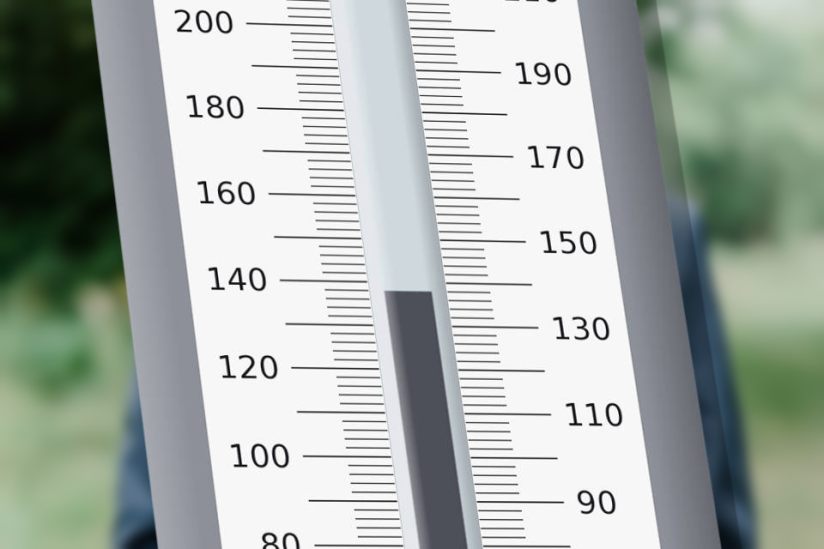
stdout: 138mmHg
